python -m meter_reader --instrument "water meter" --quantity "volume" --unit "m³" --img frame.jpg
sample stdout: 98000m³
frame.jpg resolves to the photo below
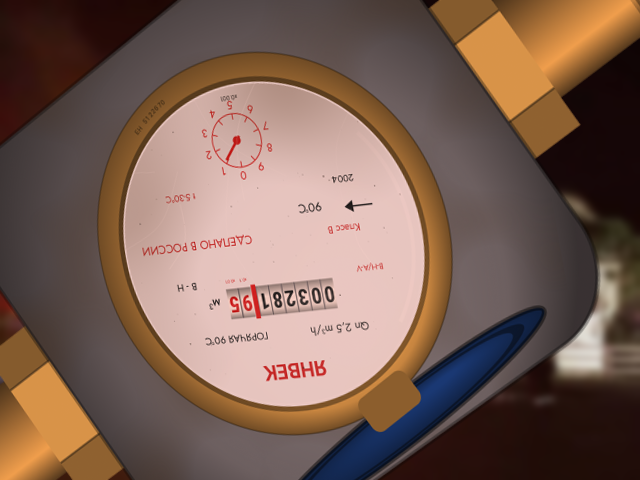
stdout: 3281.951m³
